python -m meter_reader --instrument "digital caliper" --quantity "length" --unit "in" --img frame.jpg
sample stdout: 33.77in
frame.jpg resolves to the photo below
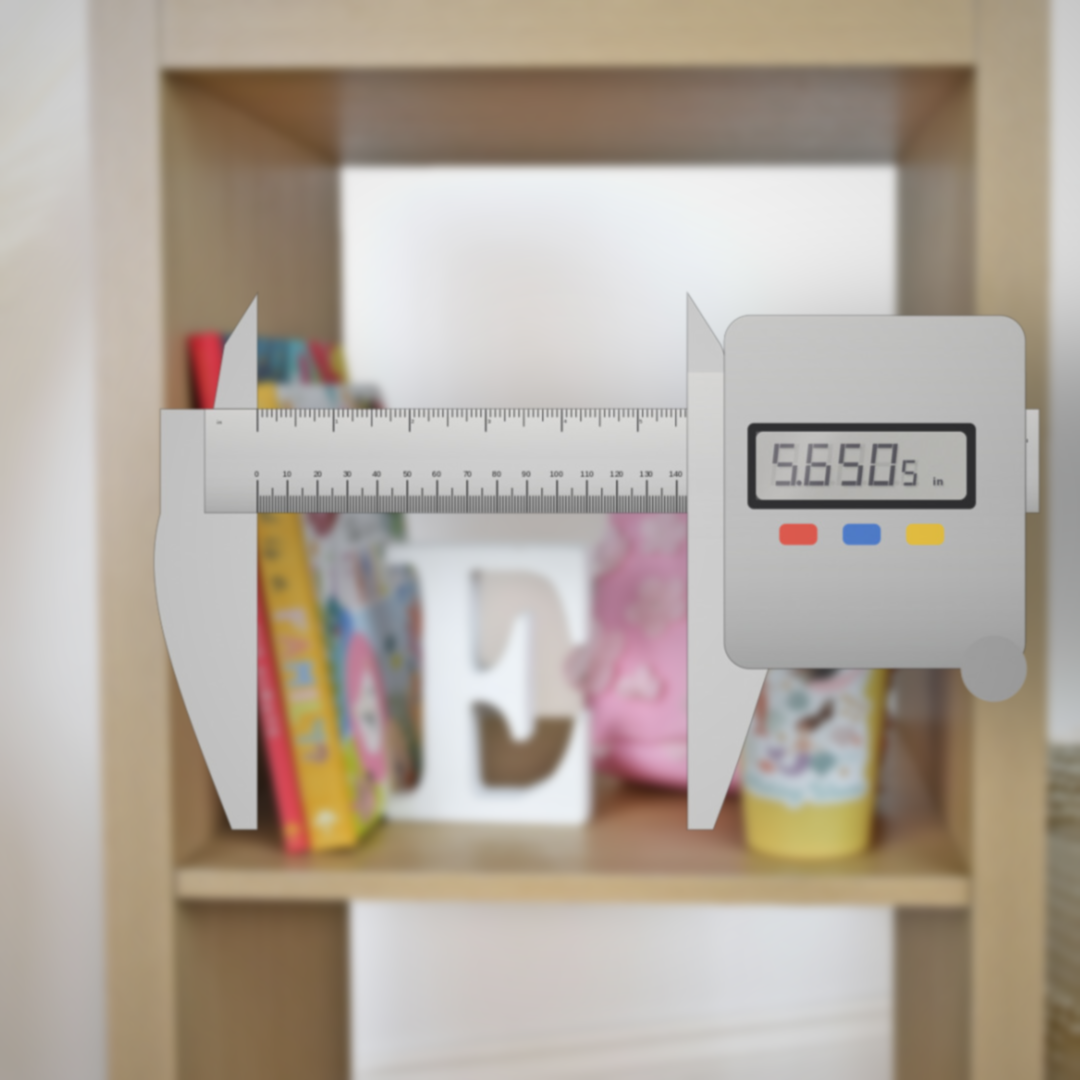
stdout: 5.6505in
